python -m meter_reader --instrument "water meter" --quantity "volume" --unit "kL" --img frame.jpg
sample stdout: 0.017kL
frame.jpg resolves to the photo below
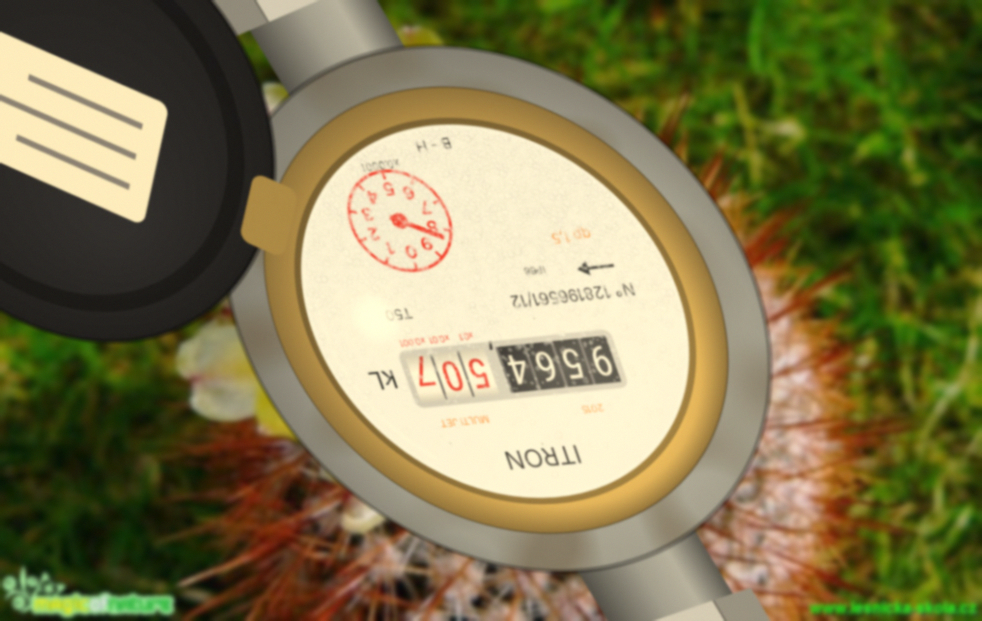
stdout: 9564.5068kL
